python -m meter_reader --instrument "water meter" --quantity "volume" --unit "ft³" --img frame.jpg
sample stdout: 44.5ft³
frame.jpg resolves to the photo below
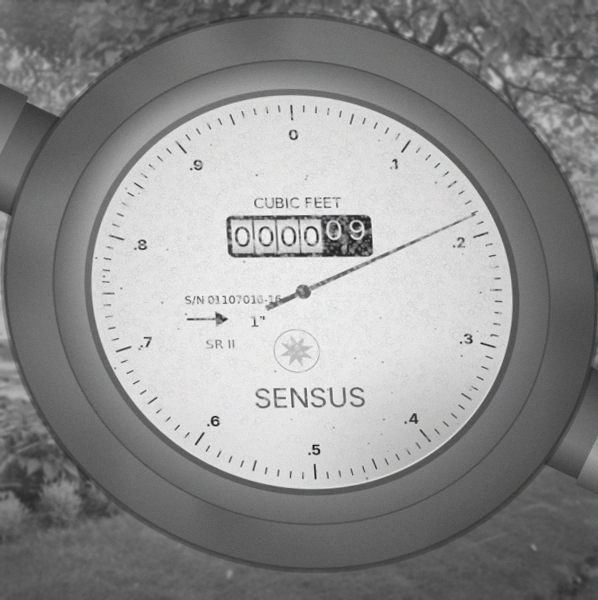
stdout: 9.18ft³
